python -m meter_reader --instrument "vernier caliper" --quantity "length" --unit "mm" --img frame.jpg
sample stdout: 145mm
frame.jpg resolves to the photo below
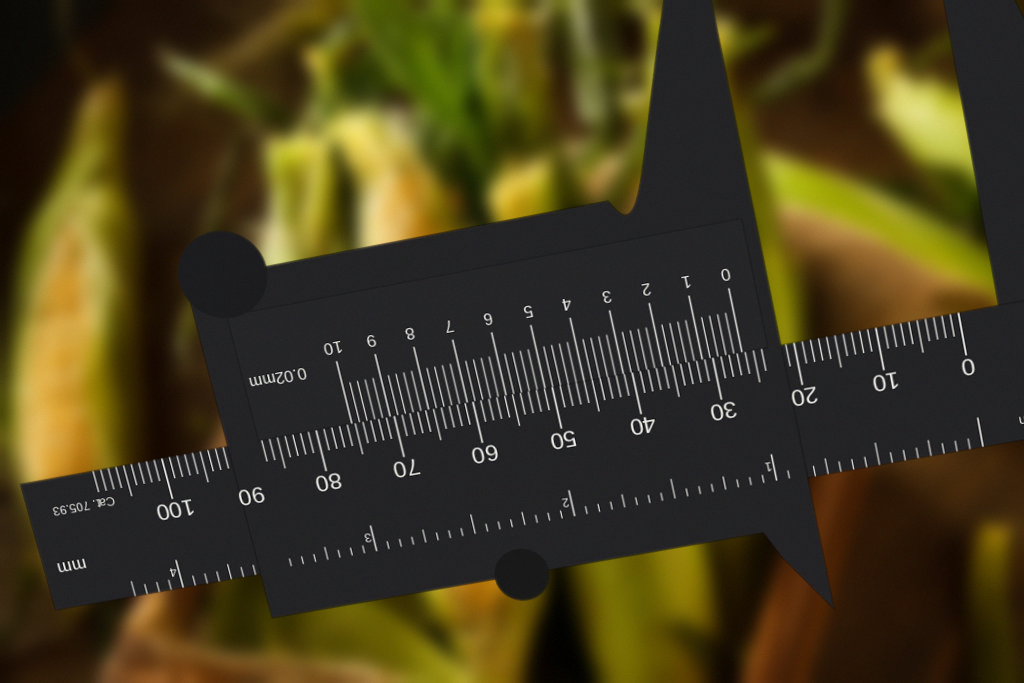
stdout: 26.4mm
